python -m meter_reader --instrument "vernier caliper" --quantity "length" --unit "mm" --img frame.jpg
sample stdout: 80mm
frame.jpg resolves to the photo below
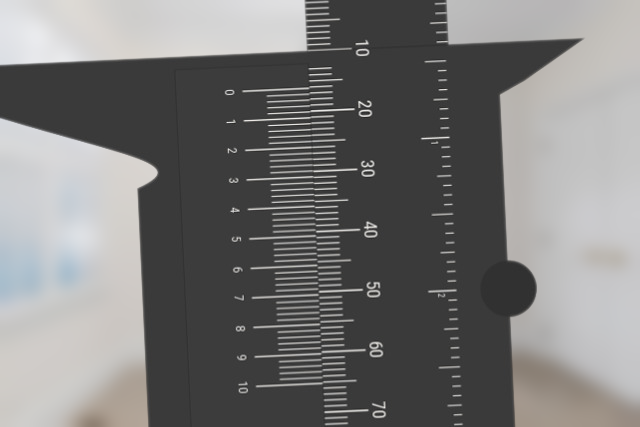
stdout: 16.2mm
